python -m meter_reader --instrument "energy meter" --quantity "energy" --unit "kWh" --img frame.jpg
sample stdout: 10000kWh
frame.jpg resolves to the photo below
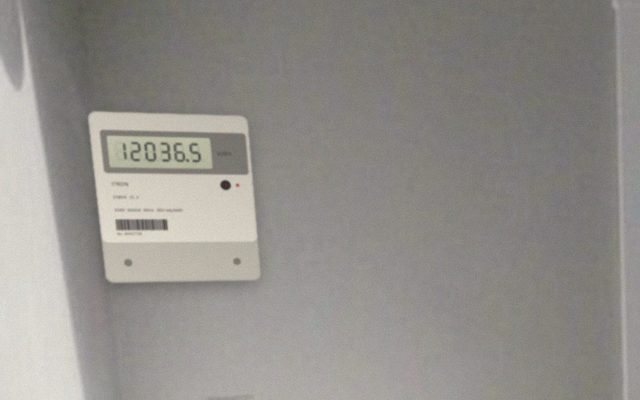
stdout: 12036.5kWh
